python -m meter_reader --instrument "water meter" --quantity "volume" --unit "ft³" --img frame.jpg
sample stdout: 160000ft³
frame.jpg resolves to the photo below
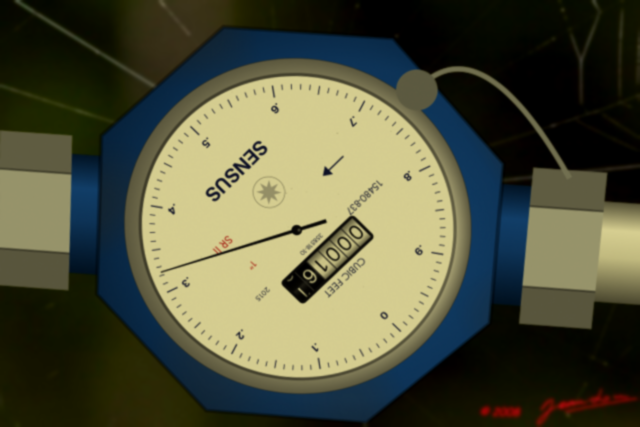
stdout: 161.32ft³
